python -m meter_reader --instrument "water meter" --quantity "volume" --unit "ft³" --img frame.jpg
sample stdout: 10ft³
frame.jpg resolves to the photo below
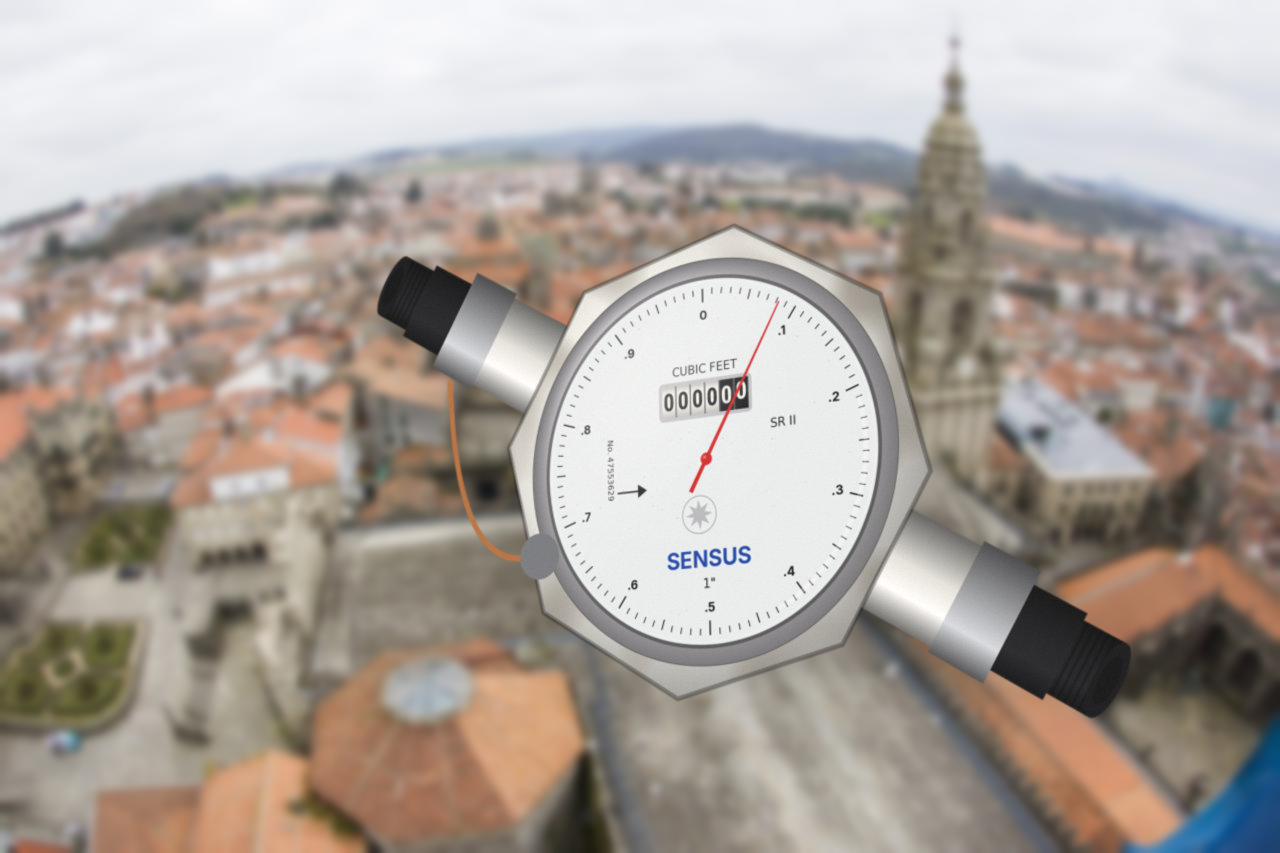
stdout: 0.08ft³
